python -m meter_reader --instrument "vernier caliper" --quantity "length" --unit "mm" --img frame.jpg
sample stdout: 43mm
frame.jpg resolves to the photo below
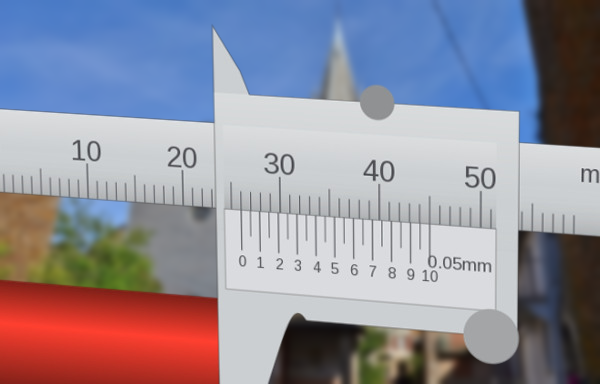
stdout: 26.0mm
